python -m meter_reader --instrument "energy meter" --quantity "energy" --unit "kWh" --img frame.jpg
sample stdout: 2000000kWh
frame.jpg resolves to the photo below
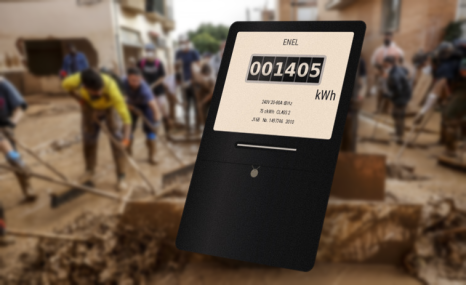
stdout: 1405kWh
